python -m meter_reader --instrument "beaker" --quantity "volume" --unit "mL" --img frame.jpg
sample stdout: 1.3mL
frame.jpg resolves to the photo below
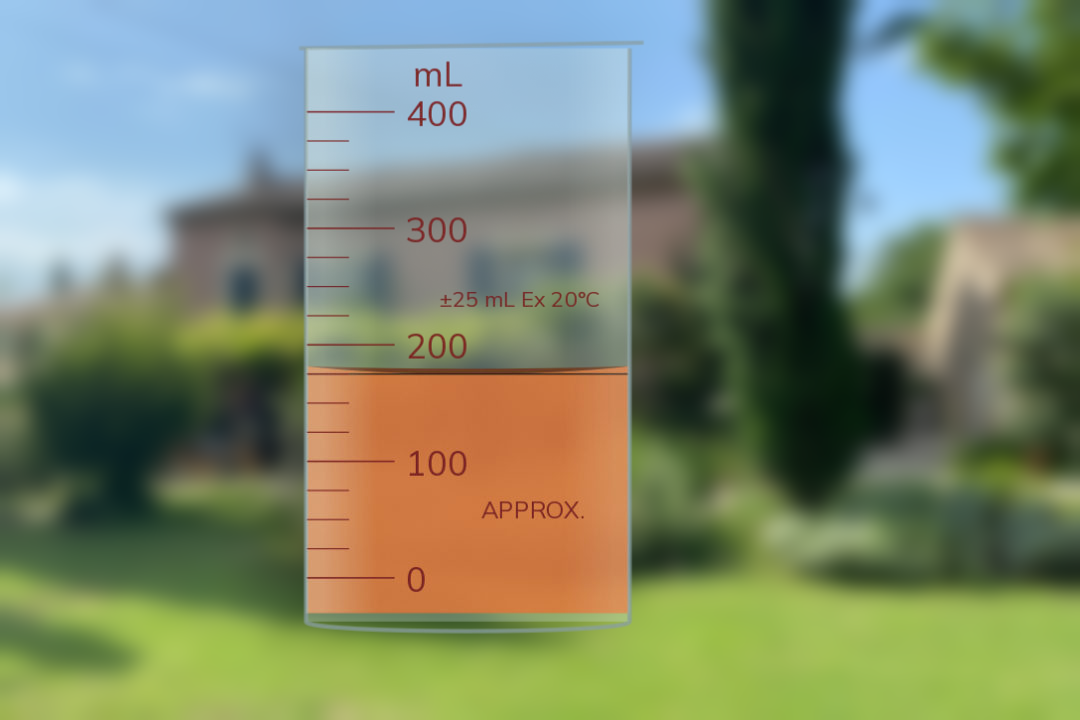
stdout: 175mL
